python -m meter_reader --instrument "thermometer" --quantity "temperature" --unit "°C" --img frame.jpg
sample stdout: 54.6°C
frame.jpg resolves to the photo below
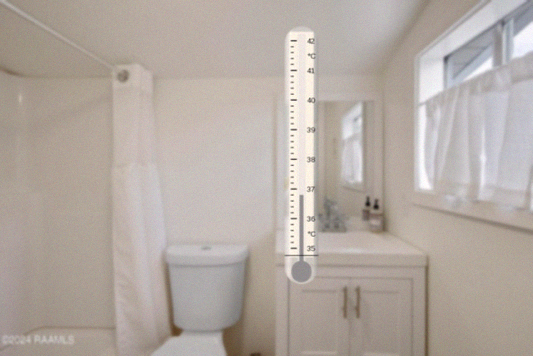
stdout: 36.8°C
